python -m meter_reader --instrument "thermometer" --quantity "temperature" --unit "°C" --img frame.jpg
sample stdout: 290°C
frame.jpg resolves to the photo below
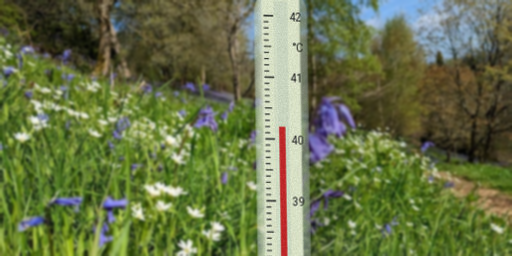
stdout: 40.2°C
